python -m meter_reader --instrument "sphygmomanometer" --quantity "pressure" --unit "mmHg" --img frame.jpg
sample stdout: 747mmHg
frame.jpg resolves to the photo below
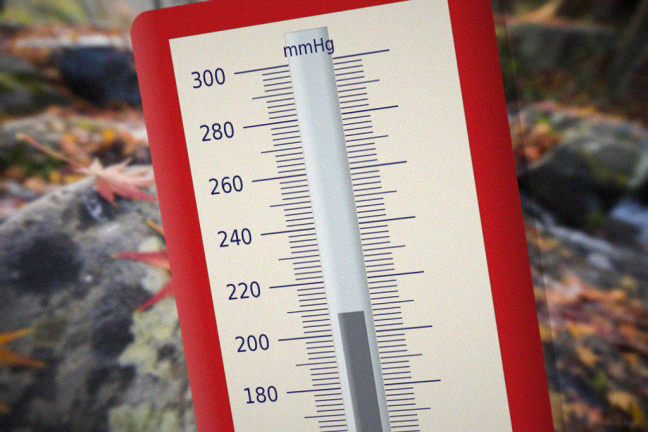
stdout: 208mmHg
